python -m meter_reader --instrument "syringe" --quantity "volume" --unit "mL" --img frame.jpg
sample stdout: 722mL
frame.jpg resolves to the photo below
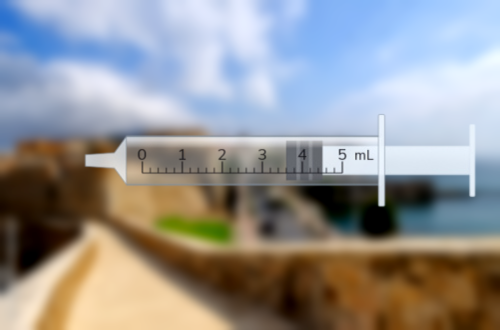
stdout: 3.6mL
